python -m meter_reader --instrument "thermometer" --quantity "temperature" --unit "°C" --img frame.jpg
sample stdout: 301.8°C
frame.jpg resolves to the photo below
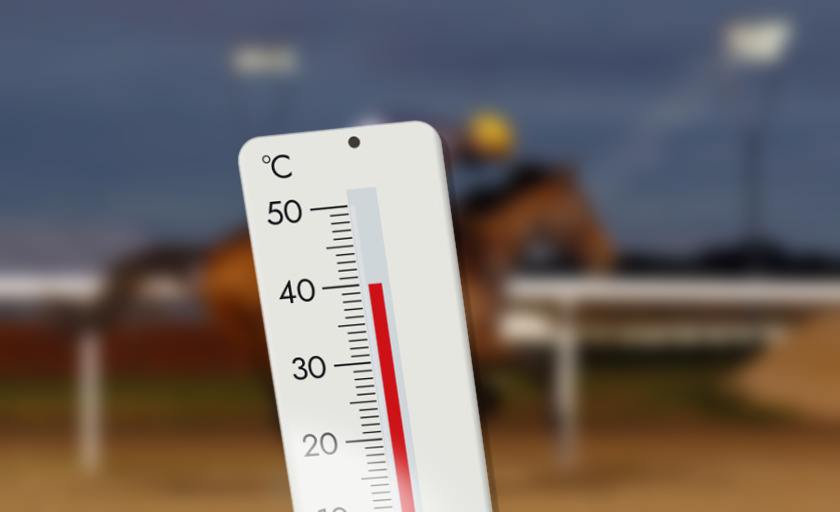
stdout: 40°C
